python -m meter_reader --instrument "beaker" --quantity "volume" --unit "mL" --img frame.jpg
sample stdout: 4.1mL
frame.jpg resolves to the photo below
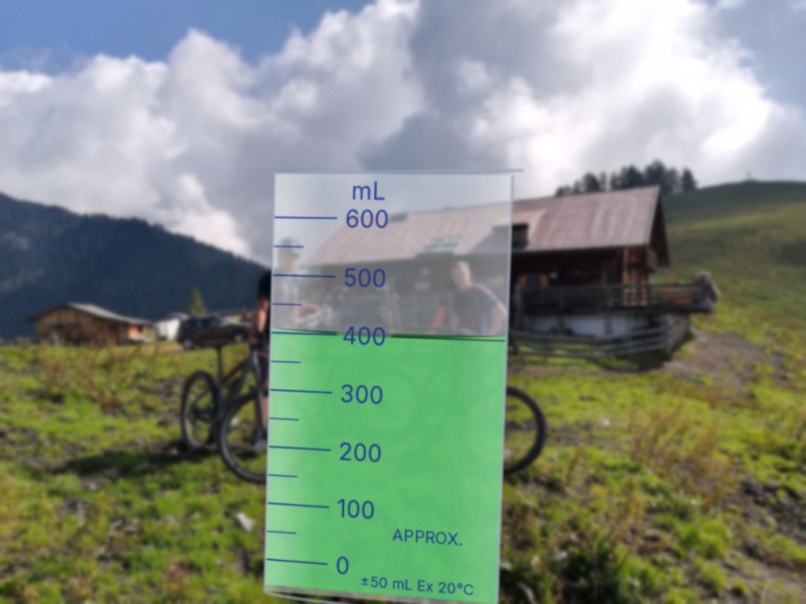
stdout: 400mL
